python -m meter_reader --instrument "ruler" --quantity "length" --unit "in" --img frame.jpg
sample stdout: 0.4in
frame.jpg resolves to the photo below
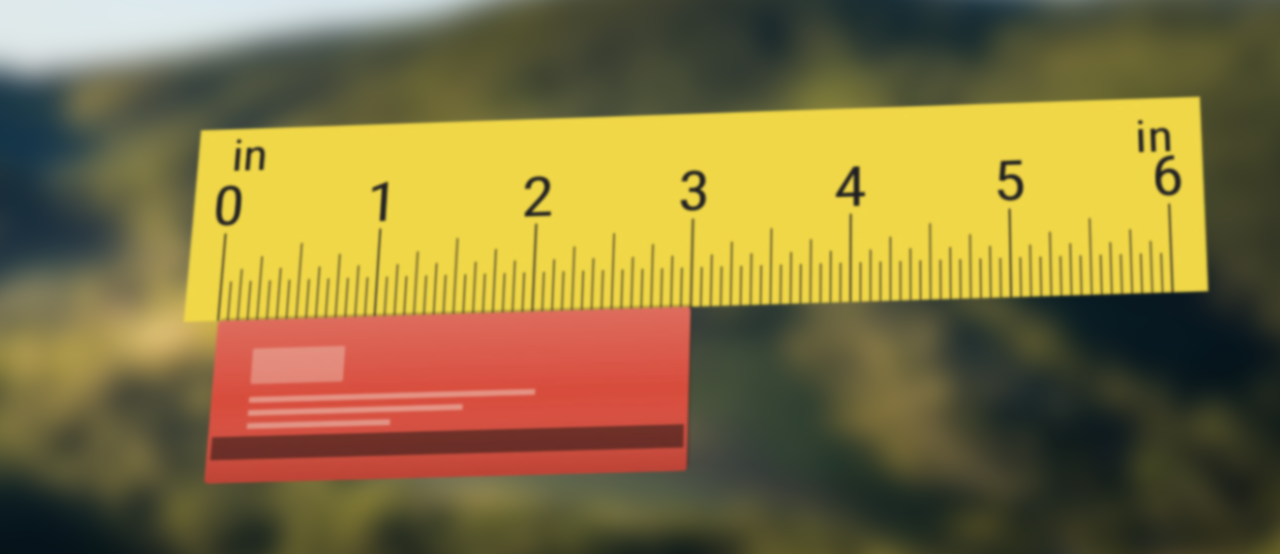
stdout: 3in
